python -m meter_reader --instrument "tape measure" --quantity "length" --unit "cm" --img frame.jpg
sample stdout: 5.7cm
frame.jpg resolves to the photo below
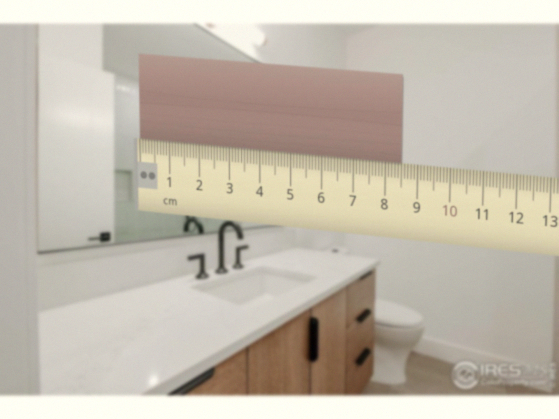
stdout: 8.5cm
